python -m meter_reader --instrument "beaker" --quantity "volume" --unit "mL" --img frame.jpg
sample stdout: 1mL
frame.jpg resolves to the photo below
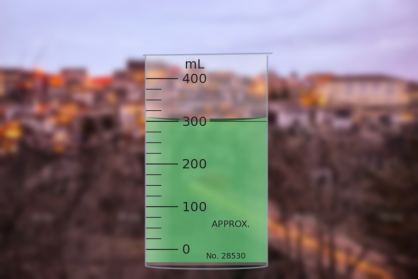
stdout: 300mL
